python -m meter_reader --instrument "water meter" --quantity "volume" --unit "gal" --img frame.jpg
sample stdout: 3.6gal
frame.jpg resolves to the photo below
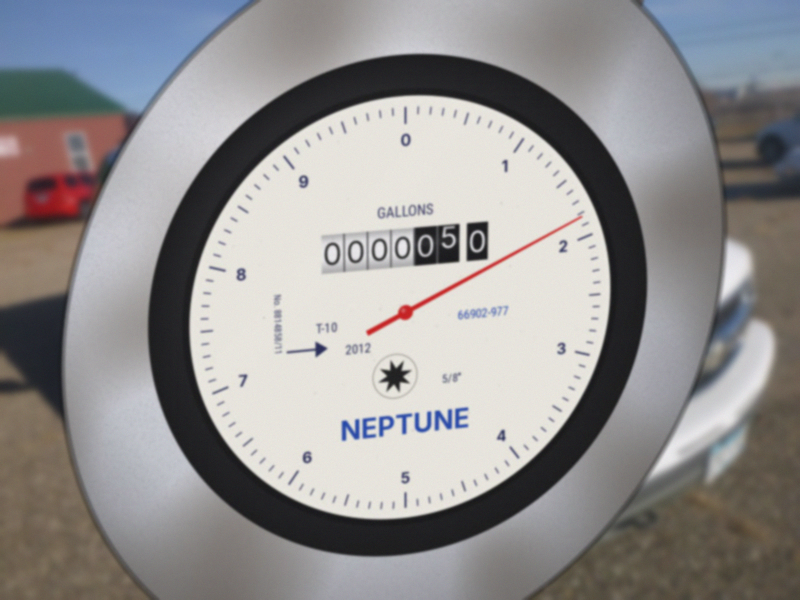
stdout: 51.8gal
